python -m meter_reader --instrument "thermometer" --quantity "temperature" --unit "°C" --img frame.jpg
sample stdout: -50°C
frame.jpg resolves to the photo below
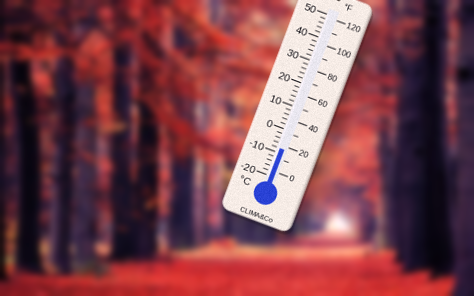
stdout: -8°C
